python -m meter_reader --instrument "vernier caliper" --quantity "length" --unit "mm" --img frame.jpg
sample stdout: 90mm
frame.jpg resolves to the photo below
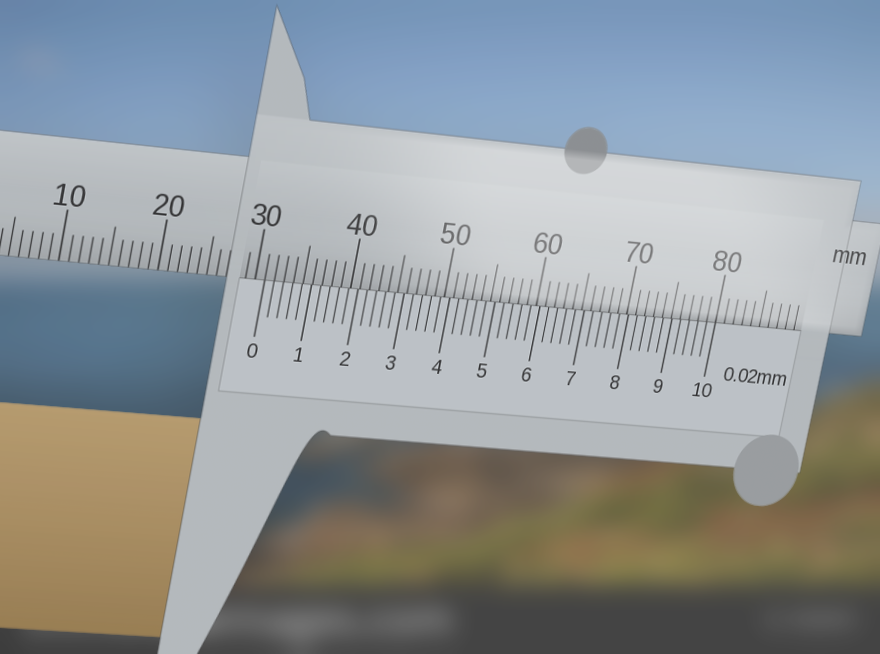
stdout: 31.0mm
